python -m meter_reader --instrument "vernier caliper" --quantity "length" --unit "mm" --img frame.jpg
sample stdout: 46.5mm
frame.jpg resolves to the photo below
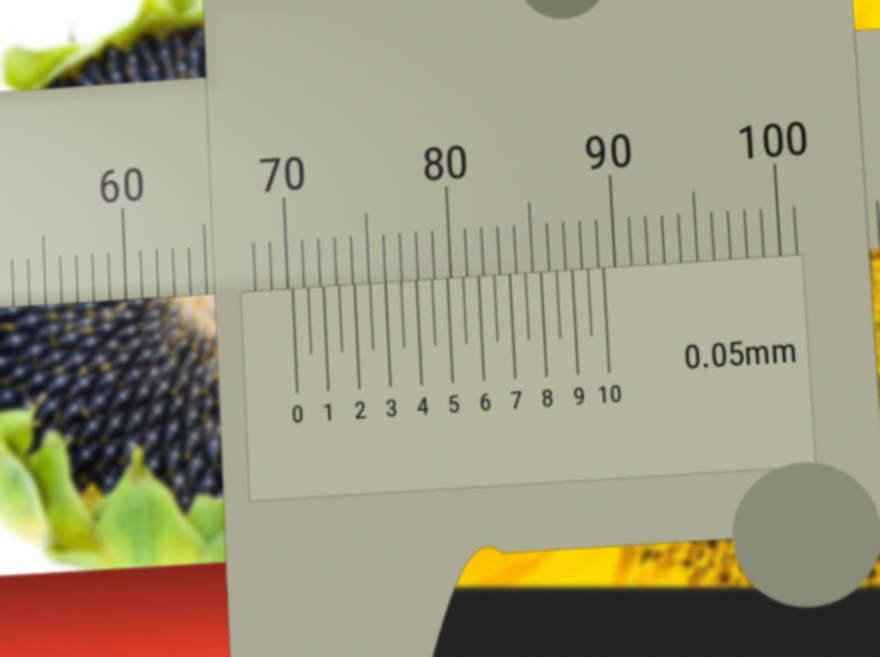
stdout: 70.3mm
